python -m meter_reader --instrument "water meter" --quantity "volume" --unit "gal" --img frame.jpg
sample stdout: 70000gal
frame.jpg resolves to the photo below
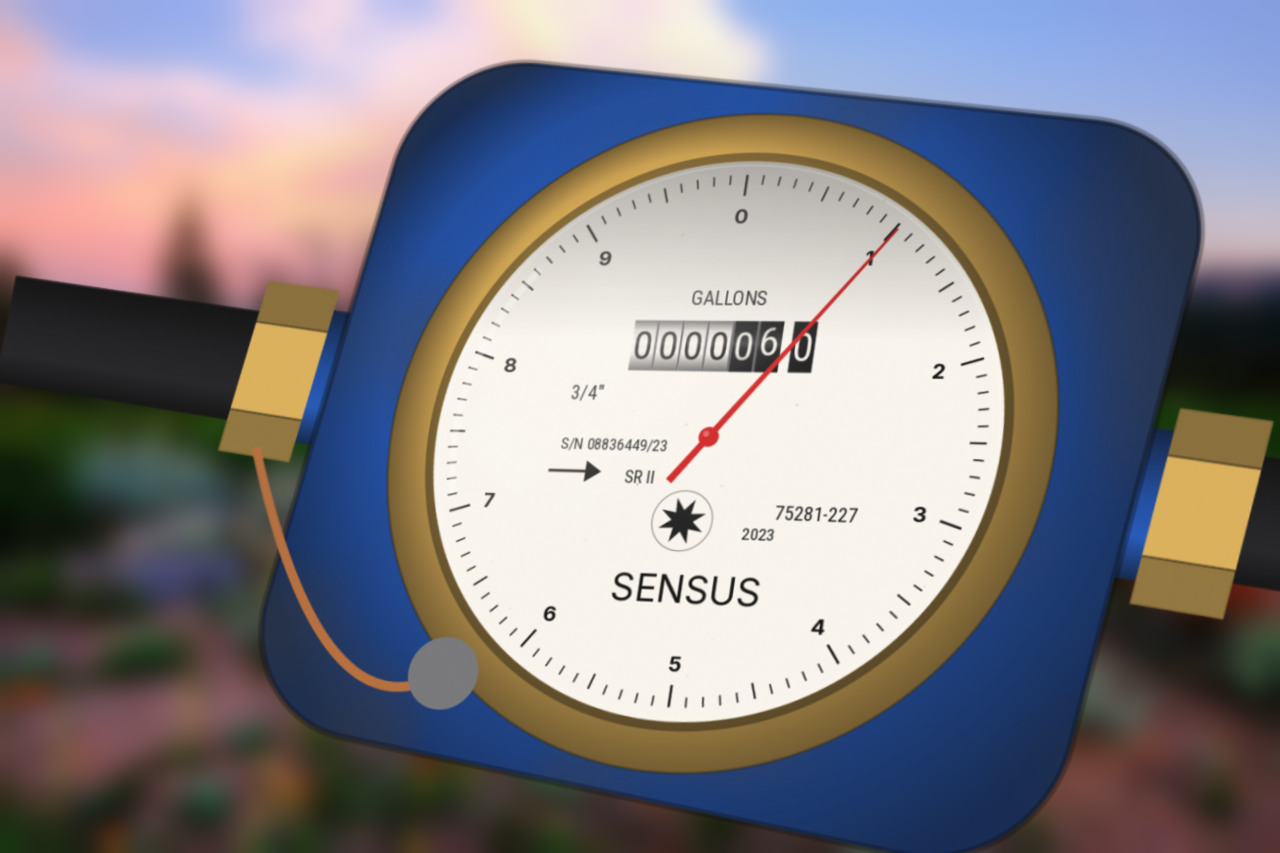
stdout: 61.0gal
